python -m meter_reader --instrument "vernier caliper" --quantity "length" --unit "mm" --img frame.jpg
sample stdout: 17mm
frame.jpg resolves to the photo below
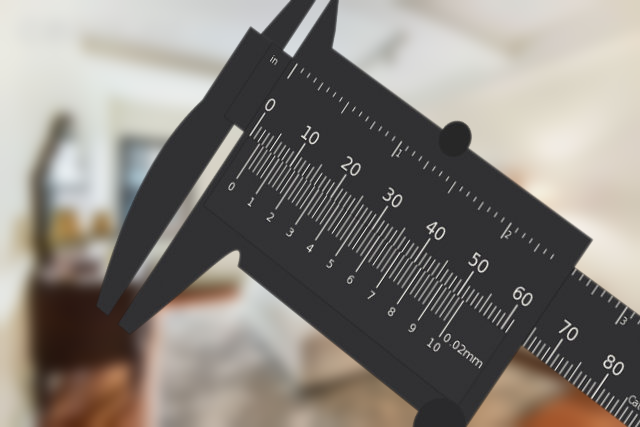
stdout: 2.5mm
